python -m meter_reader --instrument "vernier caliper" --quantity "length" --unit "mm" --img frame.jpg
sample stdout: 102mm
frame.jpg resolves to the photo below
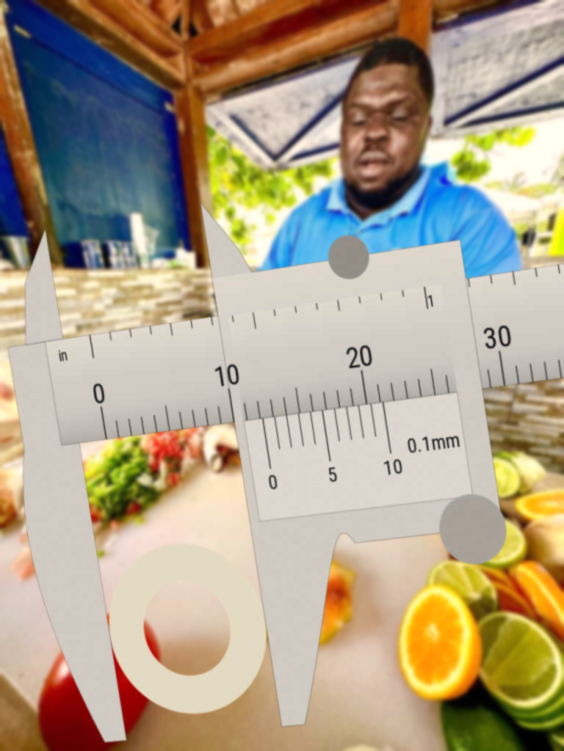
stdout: 12.2mm
